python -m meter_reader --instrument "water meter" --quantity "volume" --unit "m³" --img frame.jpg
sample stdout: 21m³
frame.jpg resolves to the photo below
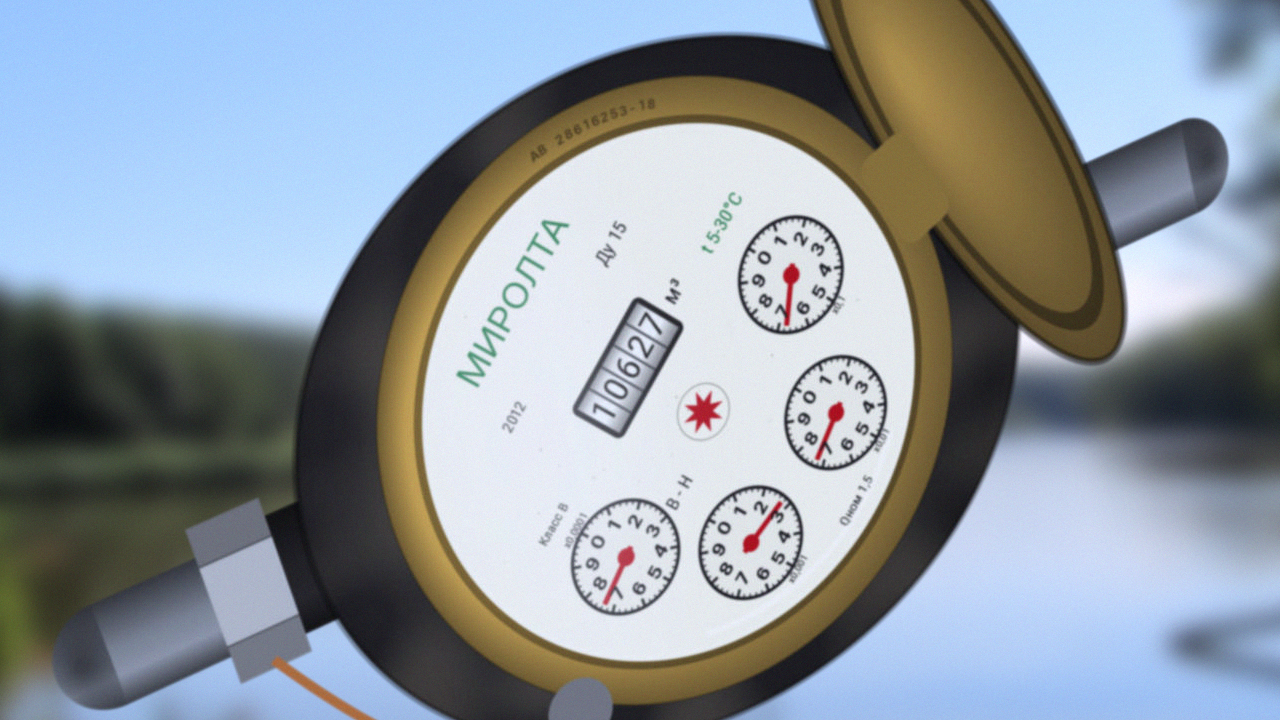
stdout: 10627.6727m³
